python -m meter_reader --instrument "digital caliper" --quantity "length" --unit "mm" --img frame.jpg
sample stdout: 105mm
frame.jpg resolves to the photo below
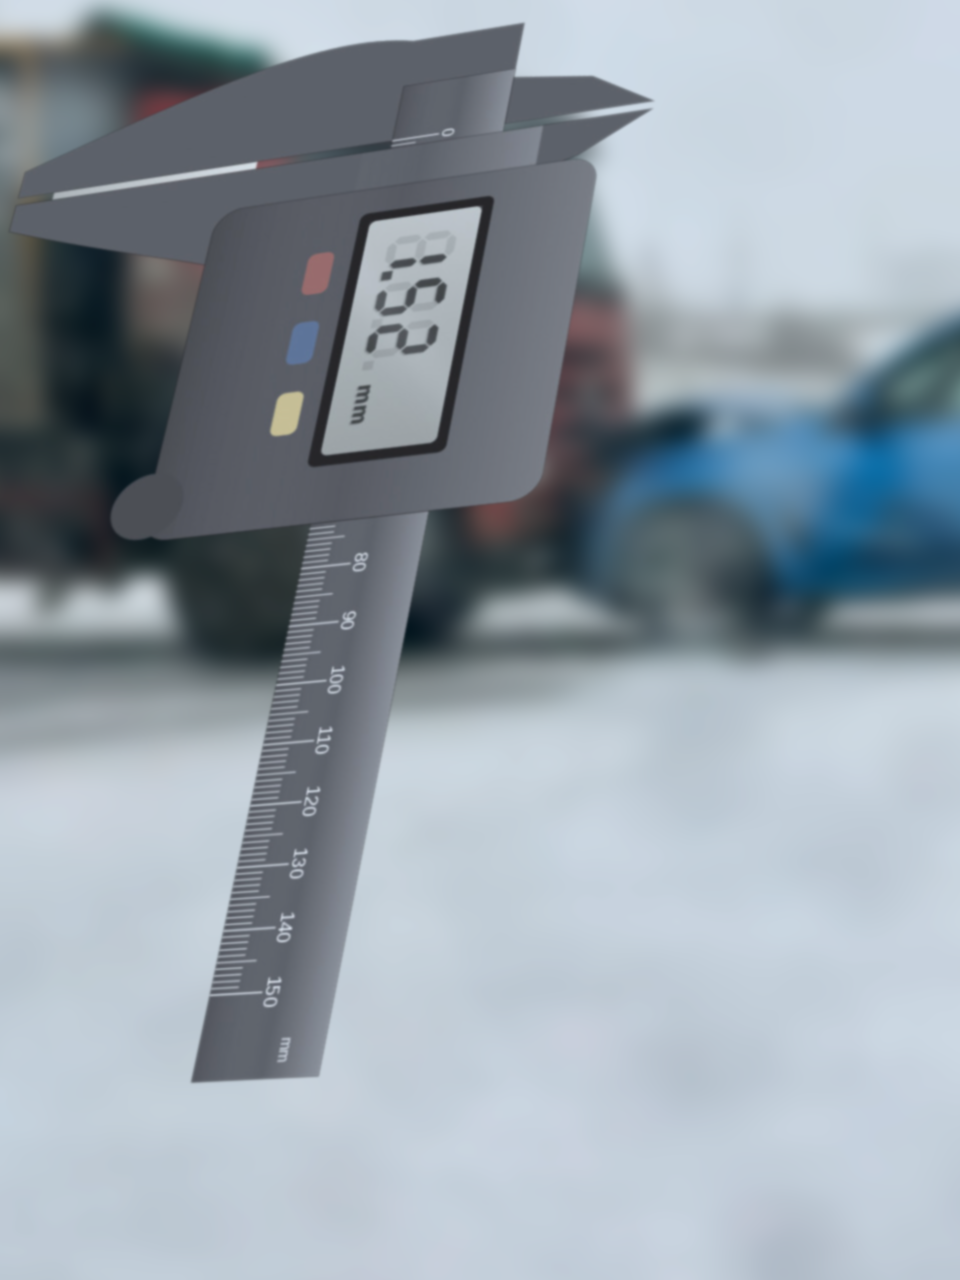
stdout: 1.52mm
